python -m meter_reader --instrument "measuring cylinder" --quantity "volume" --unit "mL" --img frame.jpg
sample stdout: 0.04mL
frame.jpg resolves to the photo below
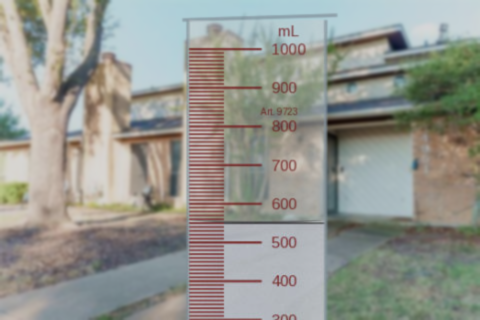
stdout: 550mL
